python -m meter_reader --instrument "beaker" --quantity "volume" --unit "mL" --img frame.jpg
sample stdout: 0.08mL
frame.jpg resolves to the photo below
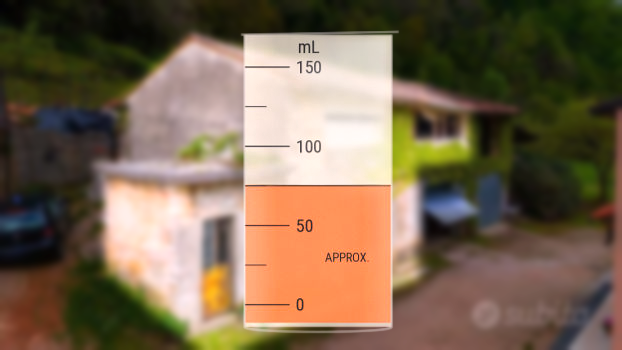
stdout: 75mL
